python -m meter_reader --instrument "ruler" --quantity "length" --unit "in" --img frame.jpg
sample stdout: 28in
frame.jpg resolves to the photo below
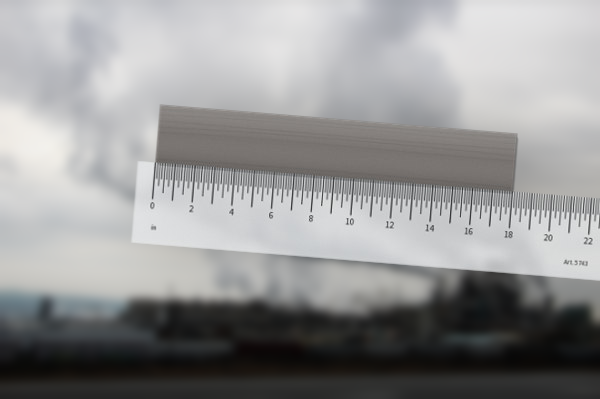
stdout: 18in
